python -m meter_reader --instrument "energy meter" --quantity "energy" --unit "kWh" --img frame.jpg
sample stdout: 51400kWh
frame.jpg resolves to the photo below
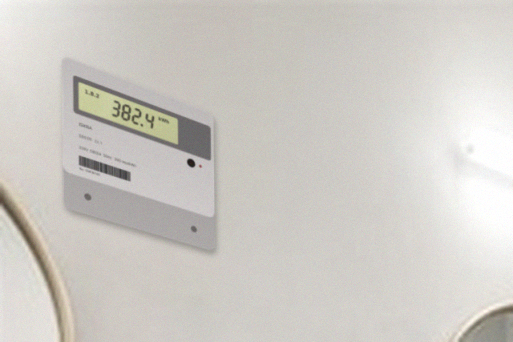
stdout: 382.4kWh
